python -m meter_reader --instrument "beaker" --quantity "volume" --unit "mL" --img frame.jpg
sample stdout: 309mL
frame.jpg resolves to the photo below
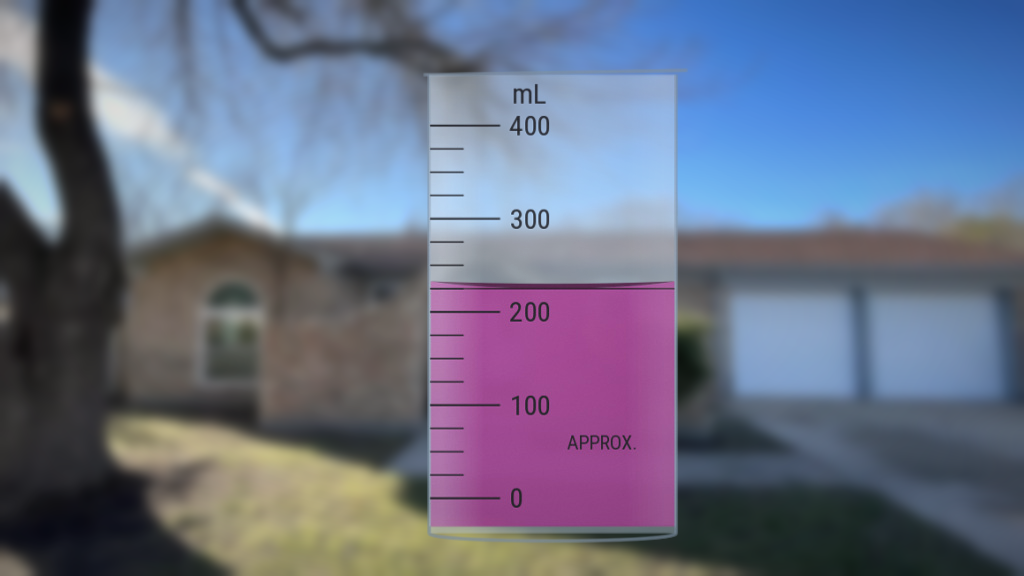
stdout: 225mL
